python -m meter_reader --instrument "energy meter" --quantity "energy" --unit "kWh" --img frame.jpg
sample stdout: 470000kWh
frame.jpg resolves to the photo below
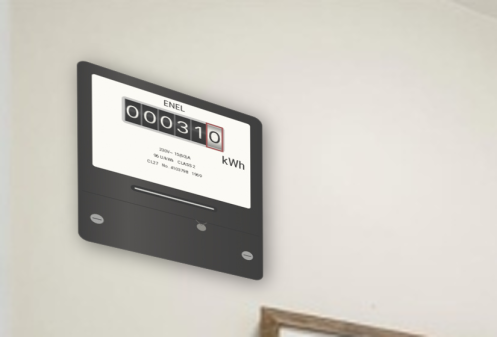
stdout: 31.0kWh
